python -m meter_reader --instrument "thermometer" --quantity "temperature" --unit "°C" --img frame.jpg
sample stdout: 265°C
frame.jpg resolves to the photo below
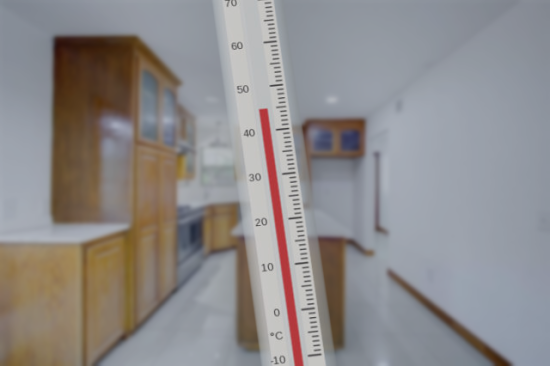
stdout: 45°C
